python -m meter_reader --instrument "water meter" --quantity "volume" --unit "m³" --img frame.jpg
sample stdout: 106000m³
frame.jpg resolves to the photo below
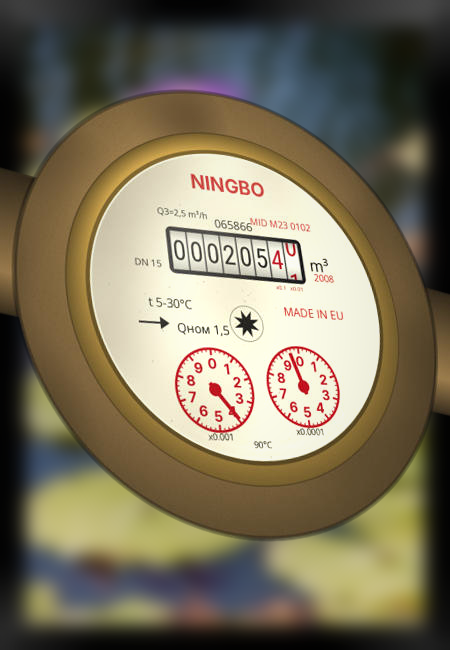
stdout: 205.4039m³
